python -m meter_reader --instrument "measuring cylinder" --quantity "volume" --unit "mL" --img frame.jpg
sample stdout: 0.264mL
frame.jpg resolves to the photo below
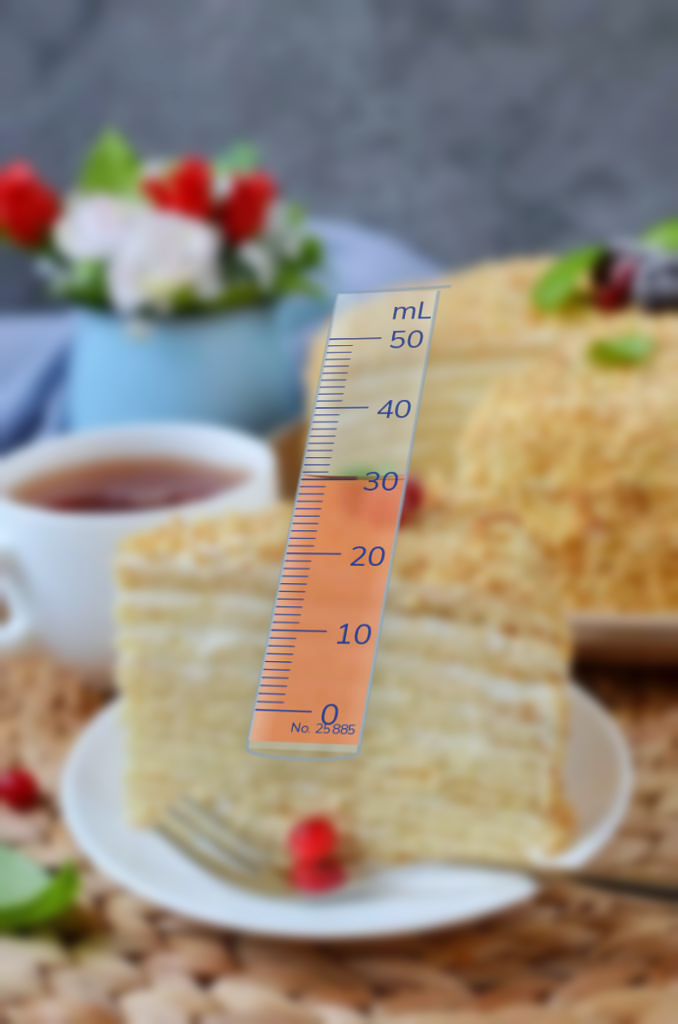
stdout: 30mL
